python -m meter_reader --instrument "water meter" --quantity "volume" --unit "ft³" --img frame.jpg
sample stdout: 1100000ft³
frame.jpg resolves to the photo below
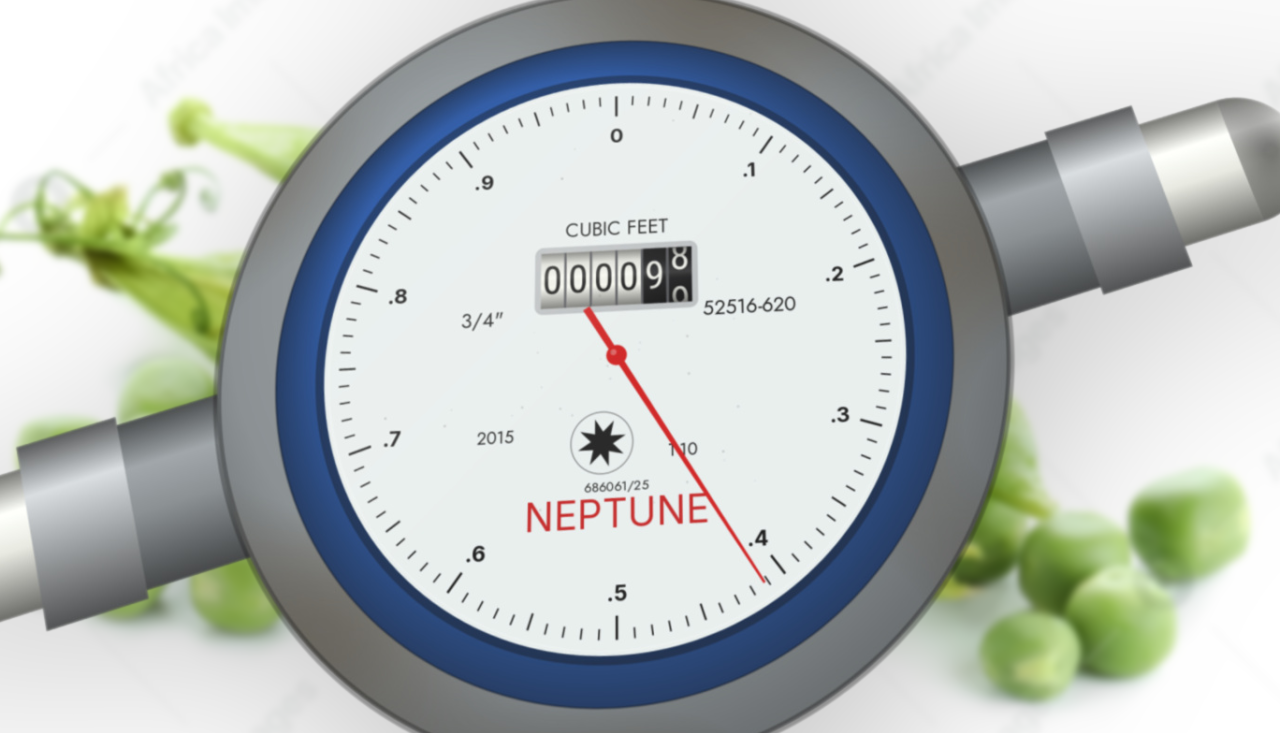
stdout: 98.41ft³
